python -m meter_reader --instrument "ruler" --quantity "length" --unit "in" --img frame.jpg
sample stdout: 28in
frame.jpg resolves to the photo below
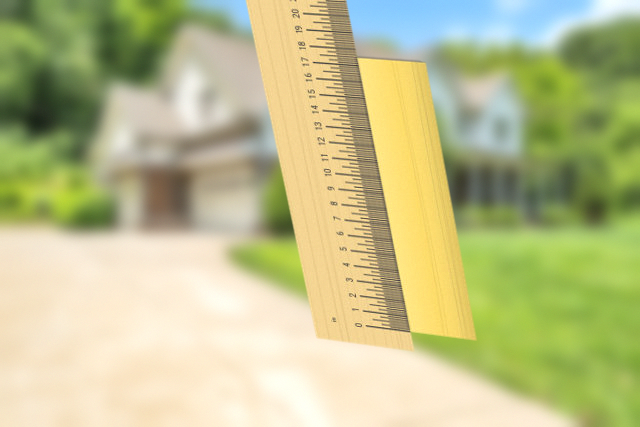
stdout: 17.5in
